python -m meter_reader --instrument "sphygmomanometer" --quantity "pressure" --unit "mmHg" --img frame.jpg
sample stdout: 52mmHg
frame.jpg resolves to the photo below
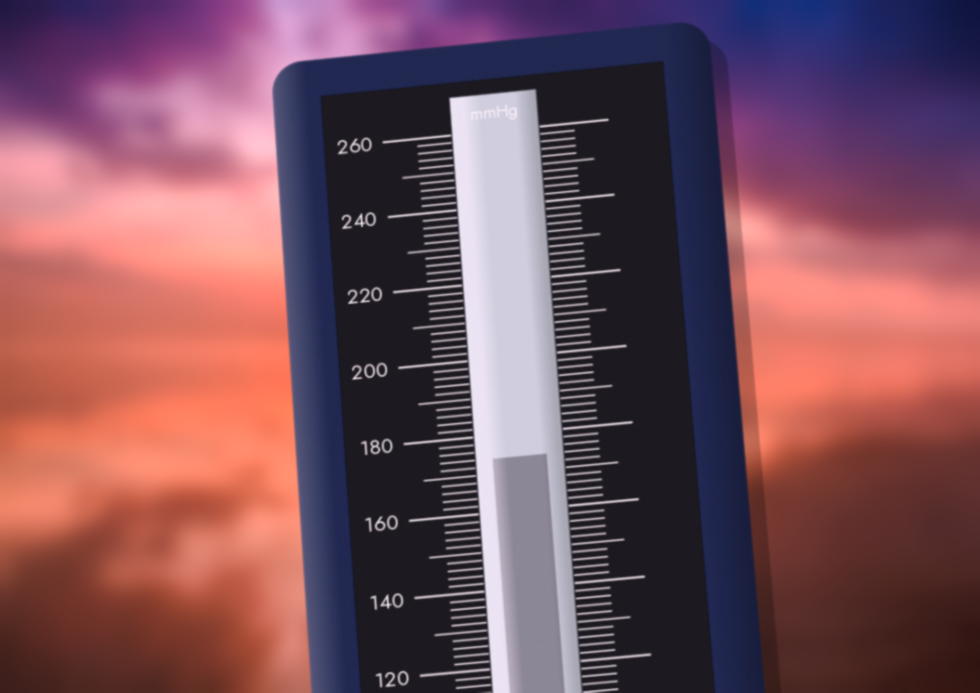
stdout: 174mmHg
